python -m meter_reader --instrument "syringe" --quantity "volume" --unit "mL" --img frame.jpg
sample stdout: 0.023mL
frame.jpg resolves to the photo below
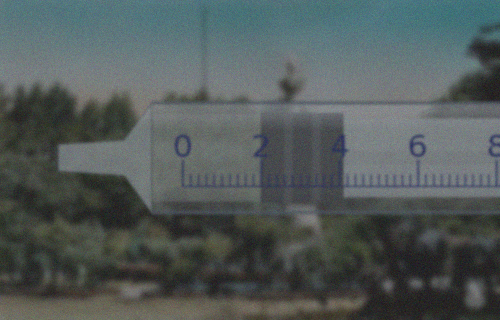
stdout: 2mL
